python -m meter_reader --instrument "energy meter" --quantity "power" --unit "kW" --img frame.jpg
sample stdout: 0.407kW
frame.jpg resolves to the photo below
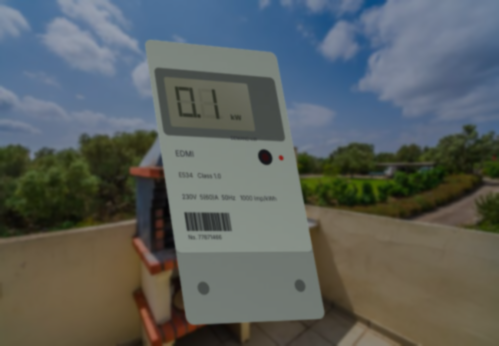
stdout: 0.1kW
